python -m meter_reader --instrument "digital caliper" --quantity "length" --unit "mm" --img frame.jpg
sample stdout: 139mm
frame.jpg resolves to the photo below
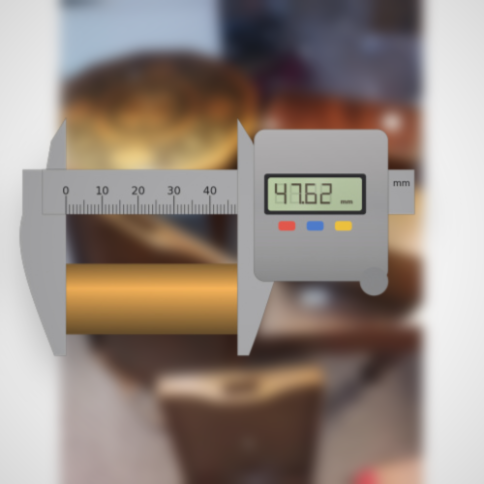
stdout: 47.62mm
